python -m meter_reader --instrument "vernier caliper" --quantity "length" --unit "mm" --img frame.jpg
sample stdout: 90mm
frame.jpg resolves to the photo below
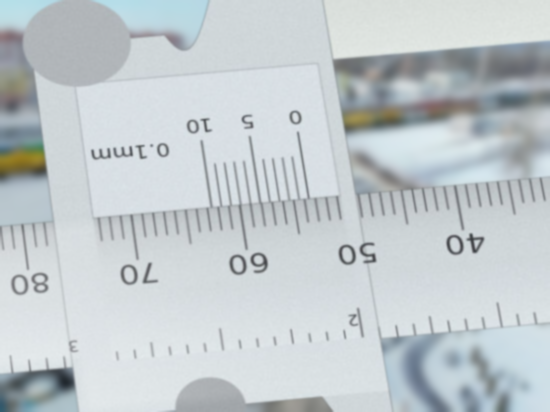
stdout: 53.6mm
